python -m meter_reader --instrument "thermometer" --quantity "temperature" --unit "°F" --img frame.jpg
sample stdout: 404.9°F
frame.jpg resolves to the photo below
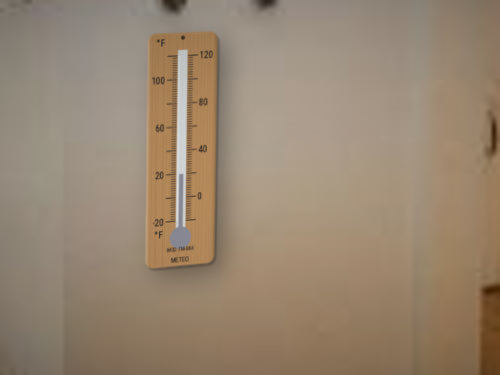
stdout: 20°F
